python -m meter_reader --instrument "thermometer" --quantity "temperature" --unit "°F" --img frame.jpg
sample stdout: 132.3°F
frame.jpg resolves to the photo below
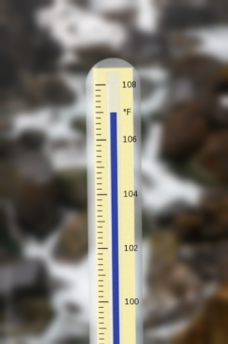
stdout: 107°F
